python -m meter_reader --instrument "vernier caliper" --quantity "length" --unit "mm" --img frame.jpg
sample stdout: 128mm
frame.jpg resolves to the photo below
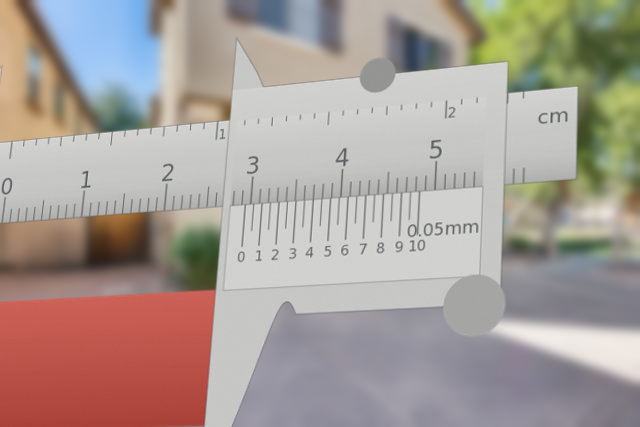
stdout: 29.4mm
